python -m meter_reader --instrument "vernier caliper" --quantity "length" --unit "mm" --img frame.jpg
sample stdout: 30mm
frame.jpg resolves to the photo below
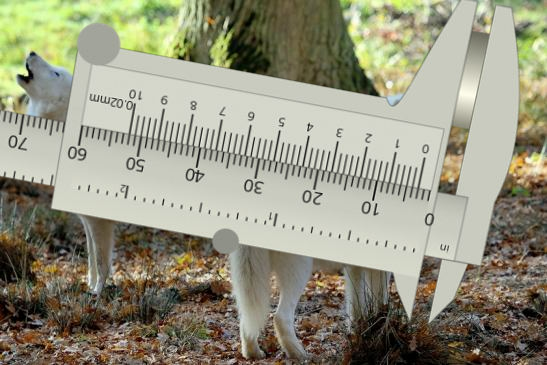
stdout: 3.0mm
